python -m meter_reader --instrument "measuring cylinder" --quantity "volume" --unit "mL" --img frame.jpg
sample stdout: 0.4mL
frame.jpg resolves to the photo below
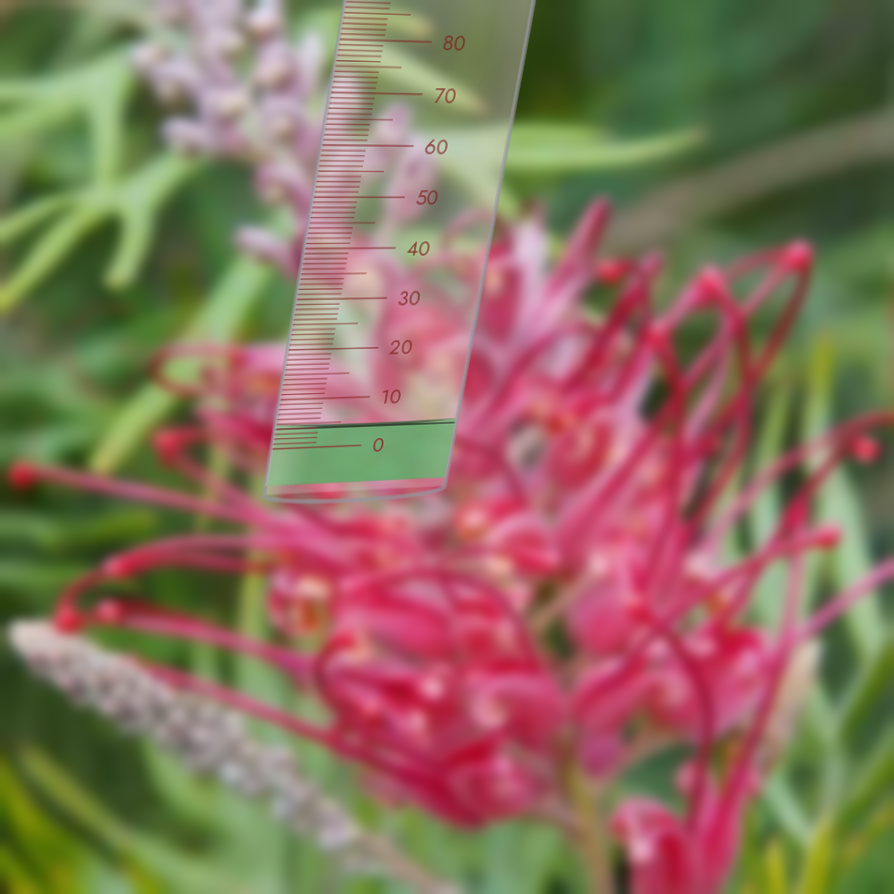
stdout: 4mL
